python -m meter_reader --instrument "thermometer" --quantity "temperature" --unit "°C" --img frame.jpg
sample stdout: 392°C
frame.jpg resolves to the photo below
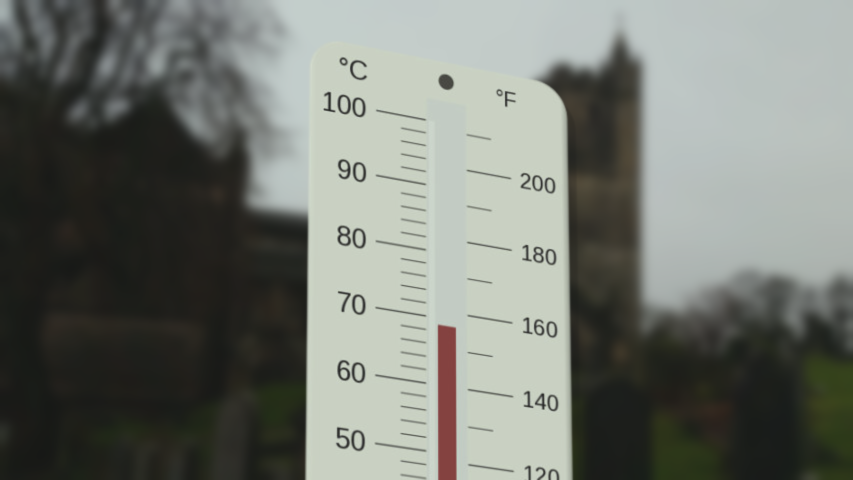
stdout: 69°C
